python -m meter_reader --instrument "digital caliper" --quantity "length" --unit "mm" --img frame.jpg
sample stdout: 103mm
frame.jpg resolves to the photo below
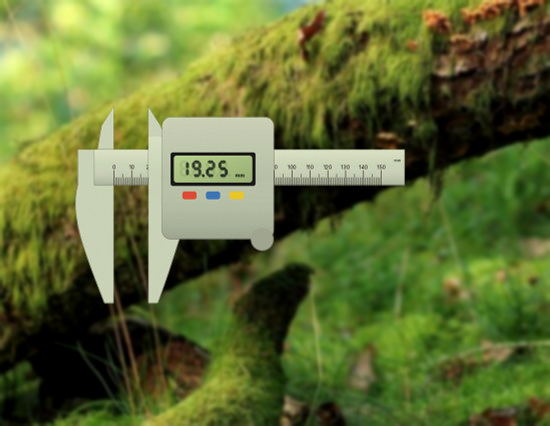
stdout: 19.25mm
